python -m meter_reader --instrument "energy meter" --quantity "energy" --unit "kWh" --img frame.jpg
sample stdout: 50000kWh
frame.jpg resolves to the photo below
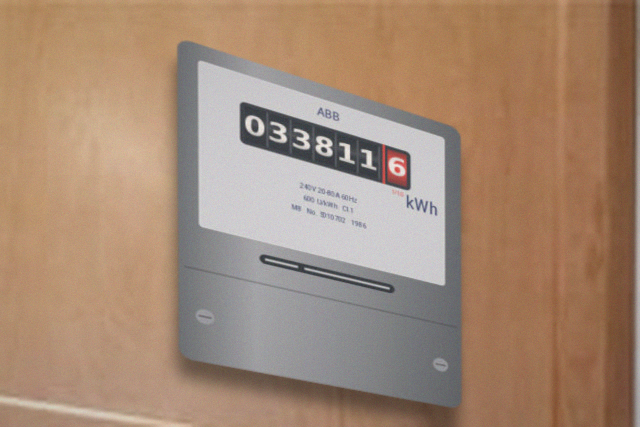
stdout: 33811.6kWh
